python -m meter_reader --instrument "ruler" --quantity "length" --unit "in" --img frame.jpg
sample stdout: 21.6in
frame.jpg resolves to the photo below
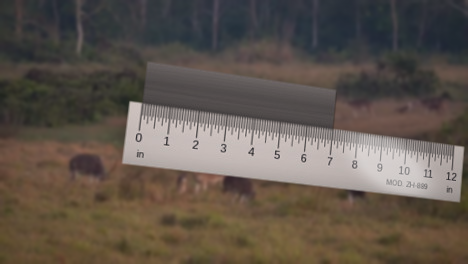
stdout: 7in
